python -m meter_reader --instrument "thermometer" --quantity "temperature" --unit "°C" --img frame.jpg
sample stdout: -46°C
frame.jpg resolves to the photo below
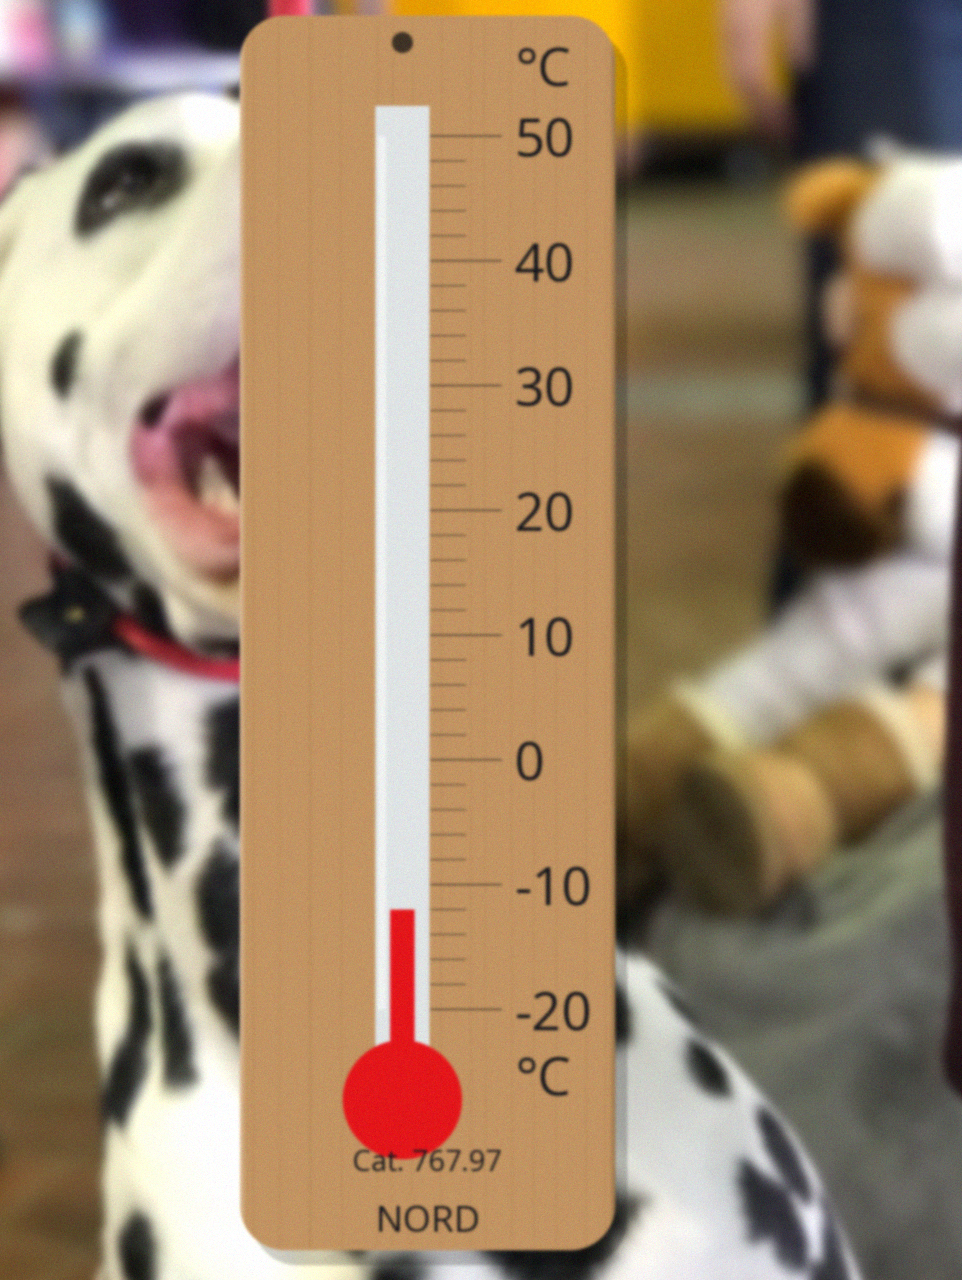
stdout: -12°C
